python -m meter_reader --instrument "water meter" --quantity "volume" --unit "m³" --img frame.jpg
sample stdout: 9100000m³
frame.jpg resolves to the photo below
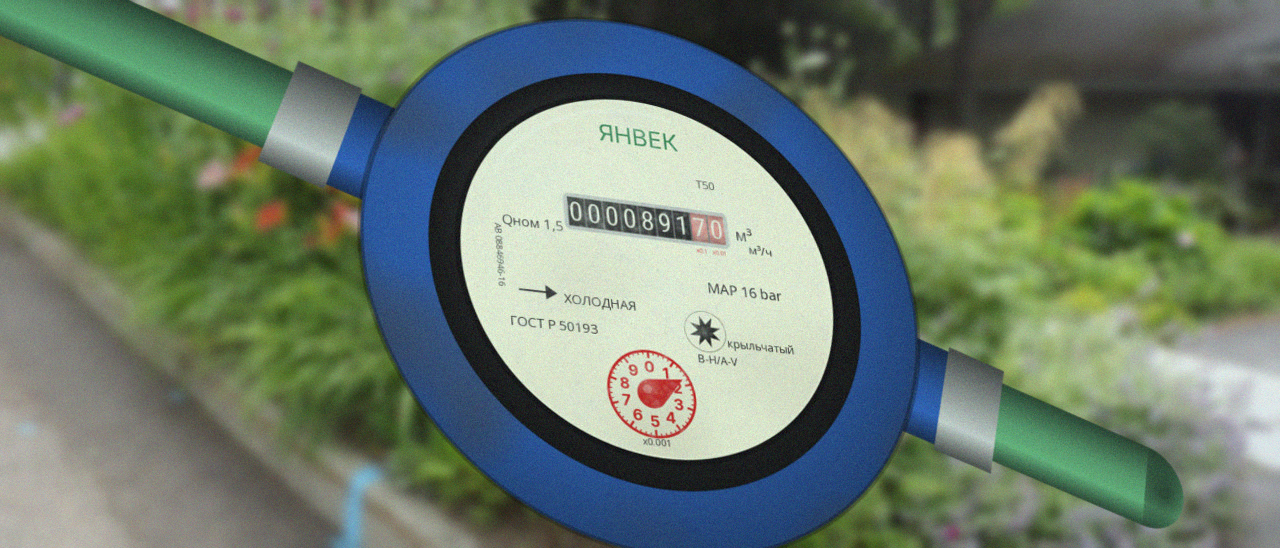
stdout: 891.701m³
